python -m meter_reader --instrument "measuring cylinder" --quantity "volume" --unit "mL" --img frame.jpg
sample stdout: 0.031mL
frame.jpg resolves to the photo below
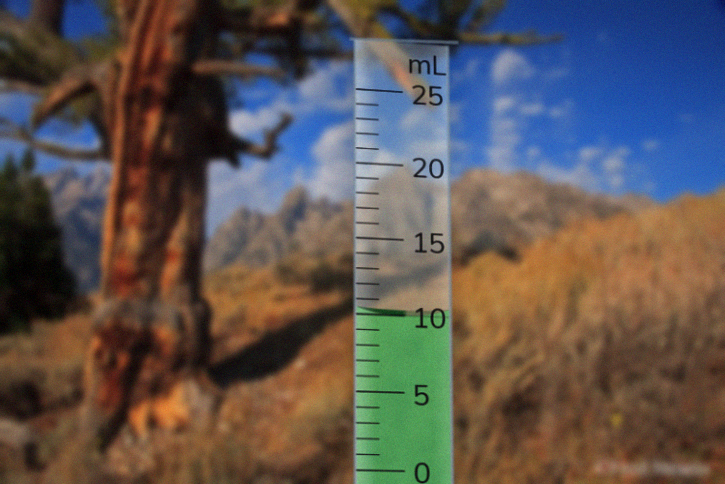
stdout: 10mL
